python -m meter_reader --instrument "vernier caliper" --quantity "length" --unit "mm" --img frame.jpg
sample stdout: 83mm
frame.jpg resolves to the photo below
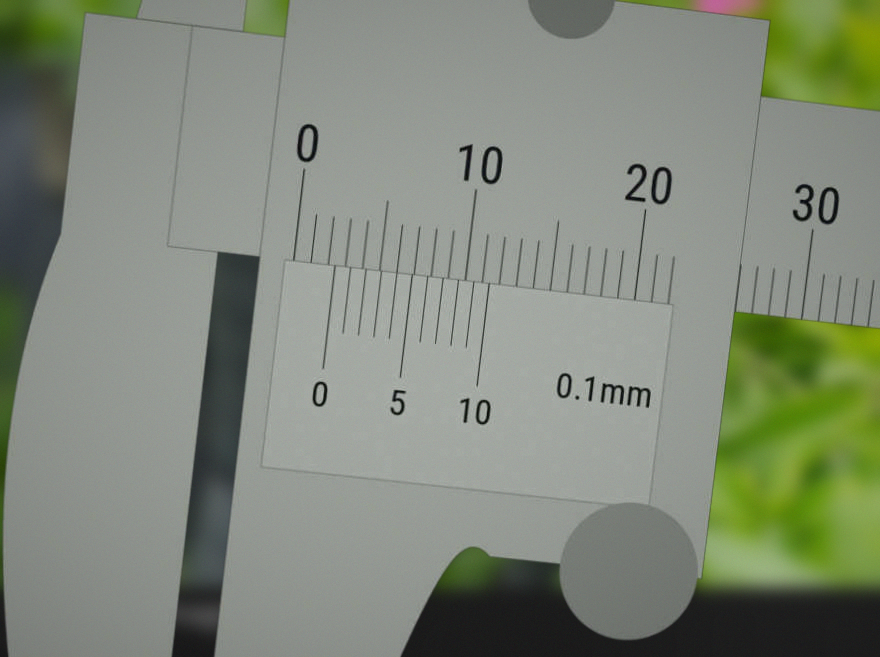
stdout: 2.4mm
